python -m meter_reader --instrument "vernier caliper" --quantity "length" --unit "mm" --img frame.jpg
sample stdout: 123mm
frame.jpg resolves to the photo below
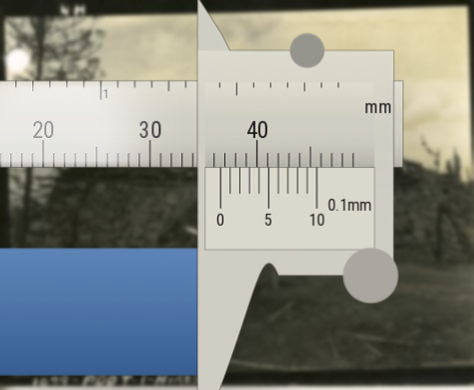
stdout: 36.6mm
